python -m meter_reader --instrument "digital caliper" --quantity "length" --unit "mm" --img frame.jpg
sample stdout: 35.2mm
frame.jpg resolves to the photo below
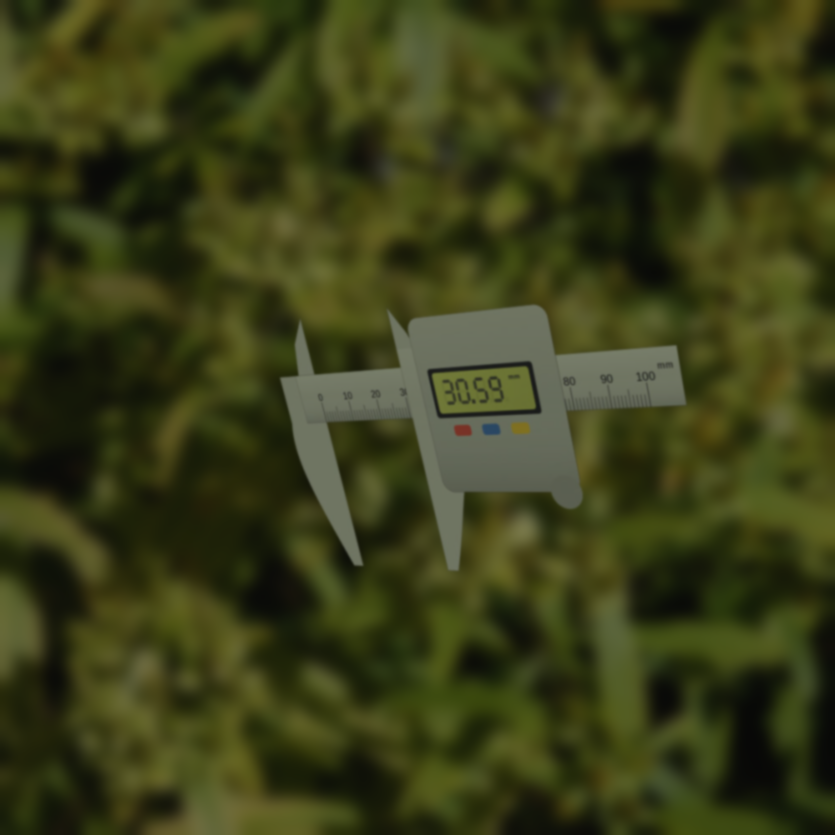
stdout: 30.59mm
